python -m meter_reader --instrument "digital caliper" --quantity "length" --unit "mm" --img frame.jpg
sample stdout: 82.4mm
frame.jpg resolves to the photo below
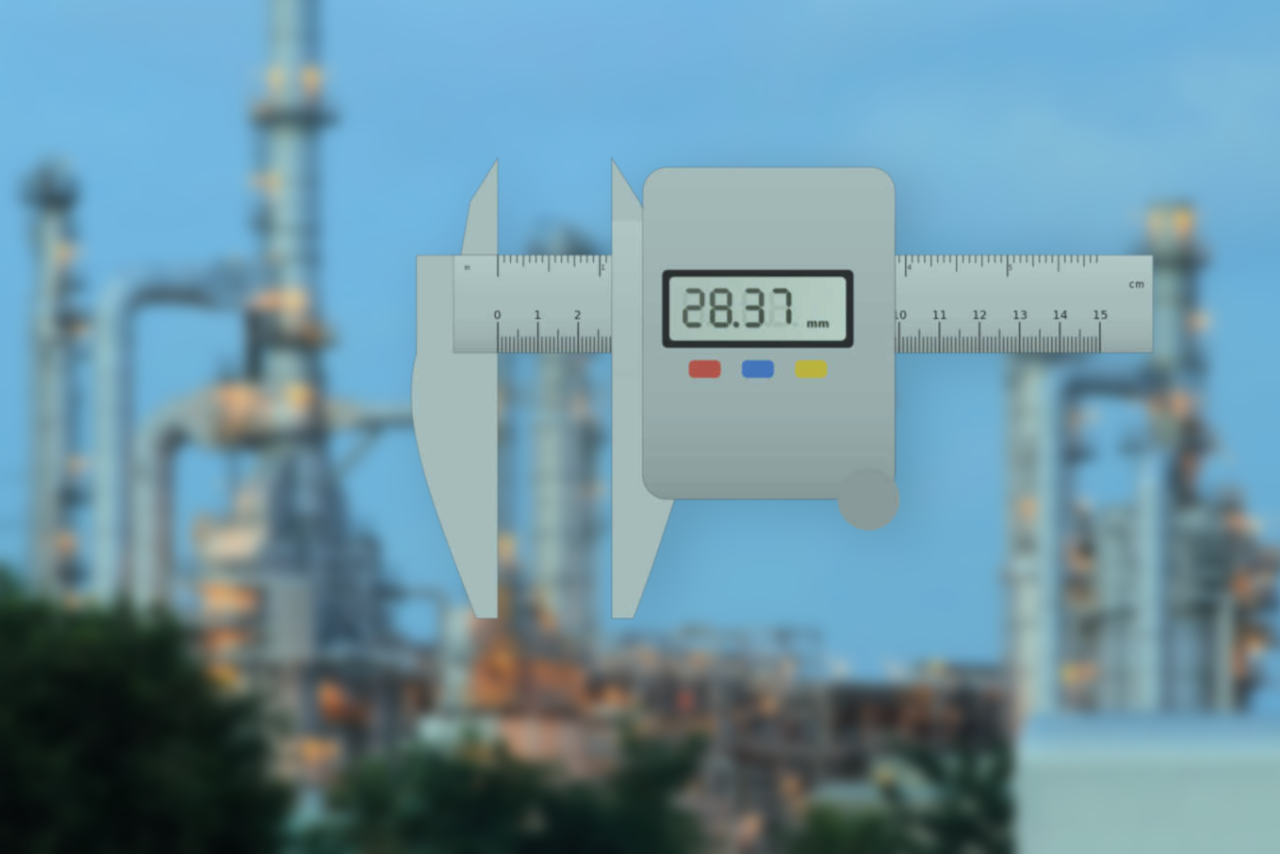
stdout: 28.37mm
